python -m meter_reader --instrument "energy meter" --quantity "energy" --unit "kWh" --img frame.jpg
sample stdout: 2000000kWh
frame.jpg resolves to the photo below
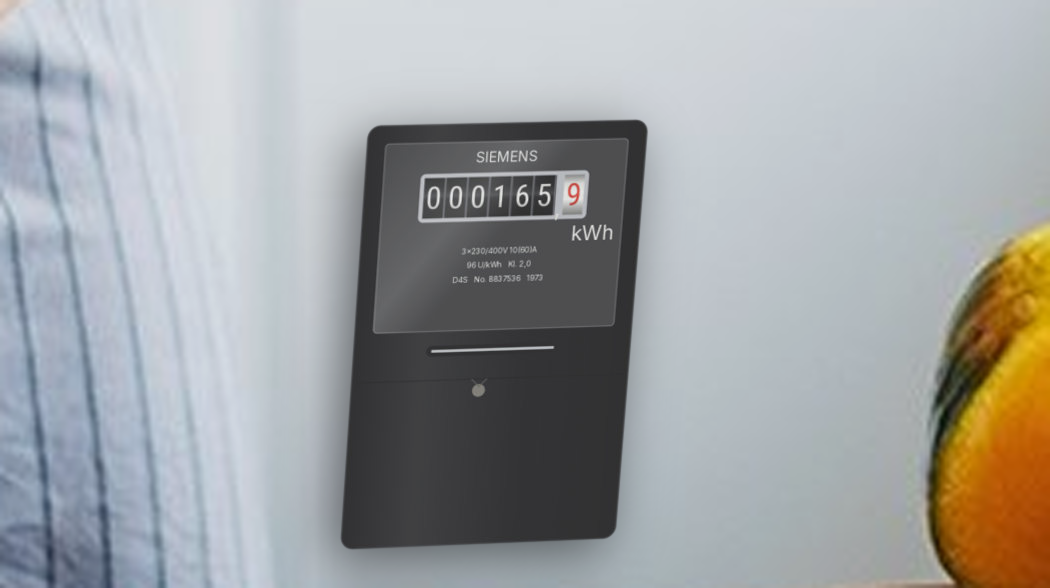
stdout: 165.9kWh
